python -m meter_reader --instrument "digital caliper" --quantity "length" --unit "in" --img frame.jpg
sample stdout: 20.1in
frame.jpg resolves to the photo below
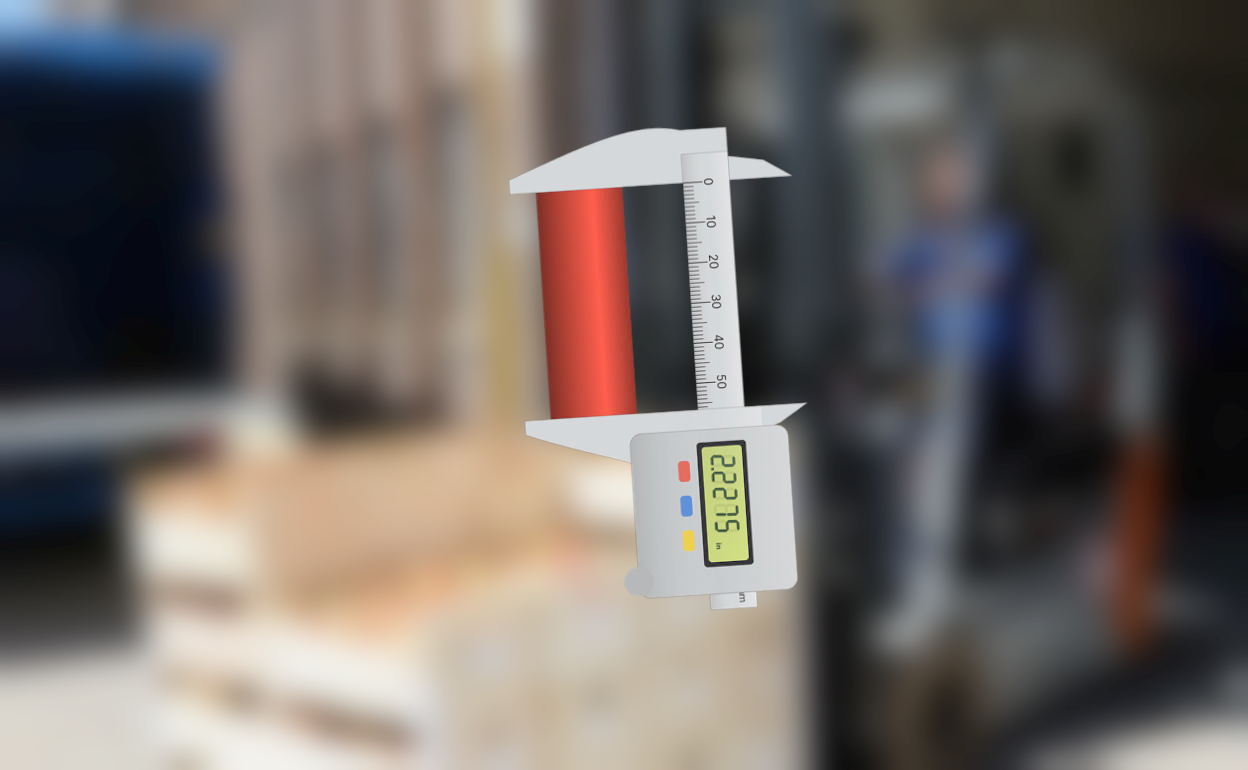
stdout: 2.2275in
